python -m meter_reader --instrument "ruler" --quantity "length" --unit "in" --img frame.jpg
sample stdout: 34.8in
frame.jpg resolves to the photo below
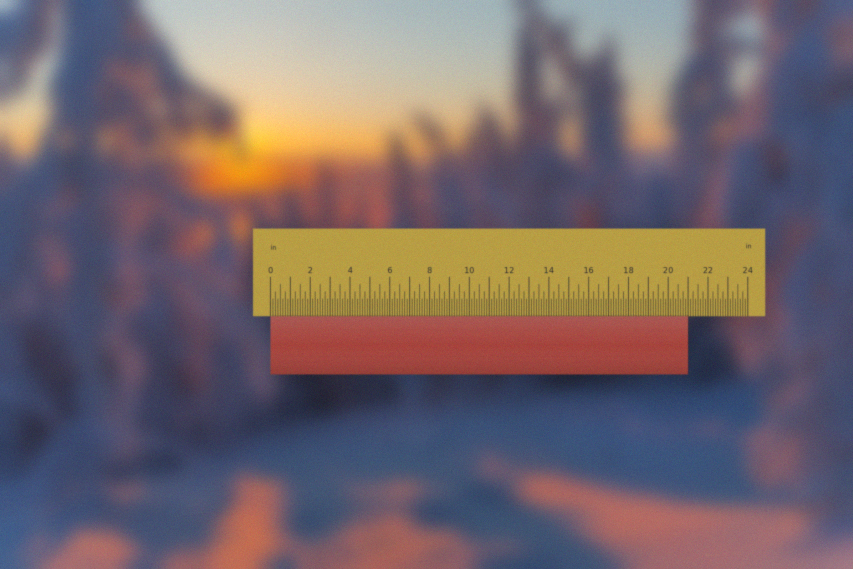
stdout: 21in
